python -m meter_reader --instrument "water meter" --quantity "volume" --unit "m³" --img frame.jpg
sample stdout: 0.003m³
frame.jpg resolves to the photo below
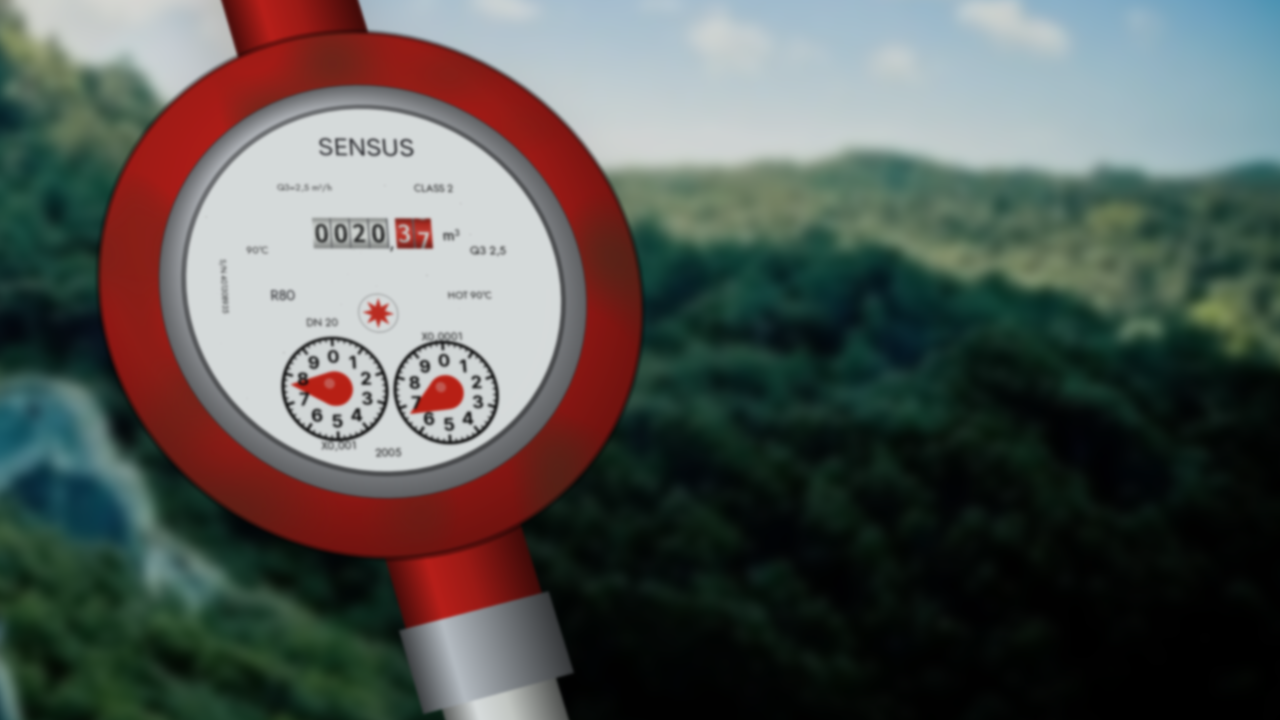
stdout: 20.3676m³
